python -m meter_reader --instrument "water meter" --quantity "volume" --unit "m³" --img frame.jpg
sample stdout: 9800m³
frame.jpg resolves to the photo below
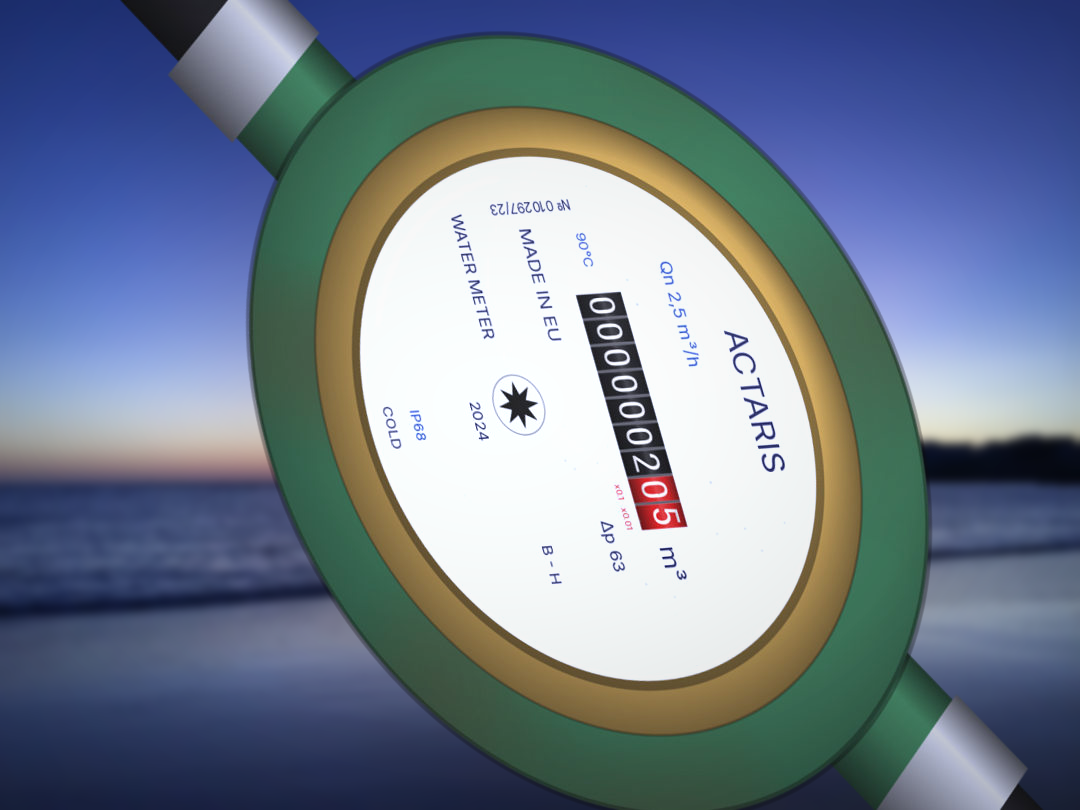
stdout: 2.05m³
